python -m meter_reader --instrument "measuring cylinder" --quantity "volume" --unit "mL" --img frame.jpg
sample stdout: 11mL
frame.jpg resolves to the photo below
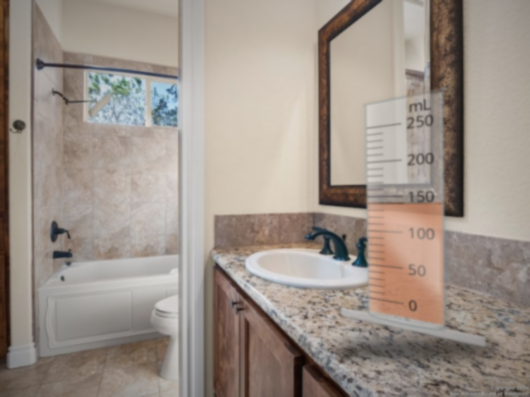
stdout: 140mL
